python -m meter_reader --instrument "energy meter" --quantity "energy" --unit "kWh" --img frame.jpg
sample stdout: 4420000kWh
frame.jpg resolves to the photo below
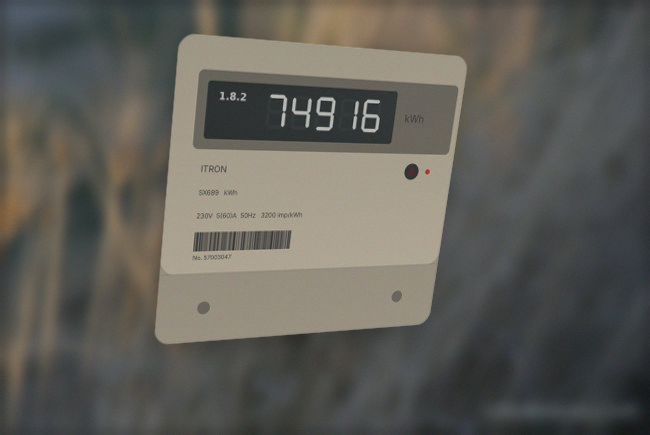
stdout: 74916kWh
